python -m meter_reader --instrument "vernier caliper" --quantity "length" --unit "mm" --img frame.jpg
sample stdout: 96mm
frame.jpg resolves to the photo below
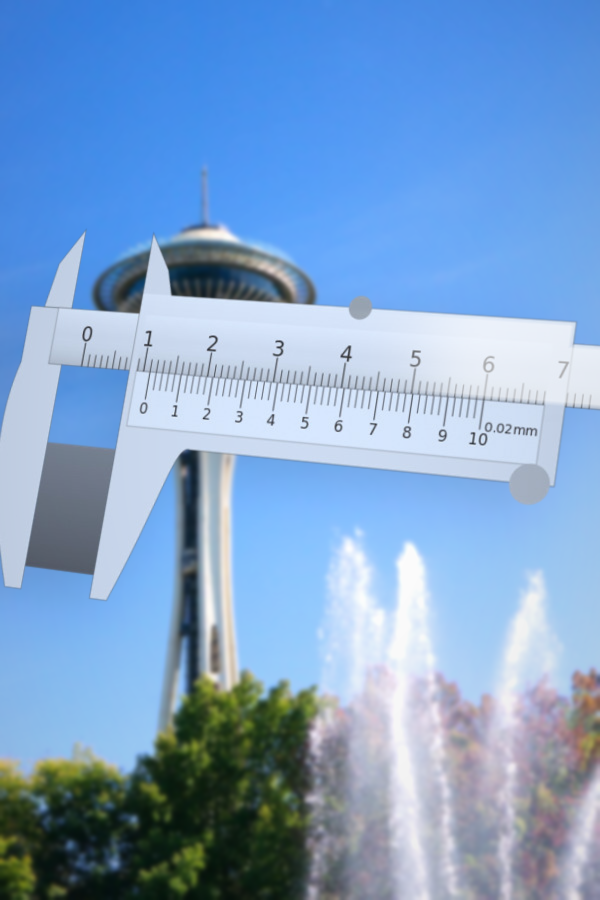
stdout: 11.0mm
